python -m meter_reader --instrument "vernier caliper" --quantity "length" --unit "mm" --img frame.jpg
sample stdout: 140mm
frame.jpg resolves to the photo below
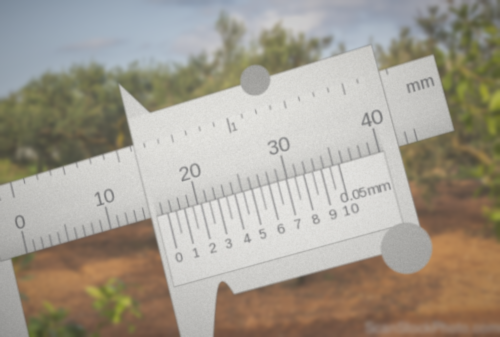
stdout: 16.6mm
